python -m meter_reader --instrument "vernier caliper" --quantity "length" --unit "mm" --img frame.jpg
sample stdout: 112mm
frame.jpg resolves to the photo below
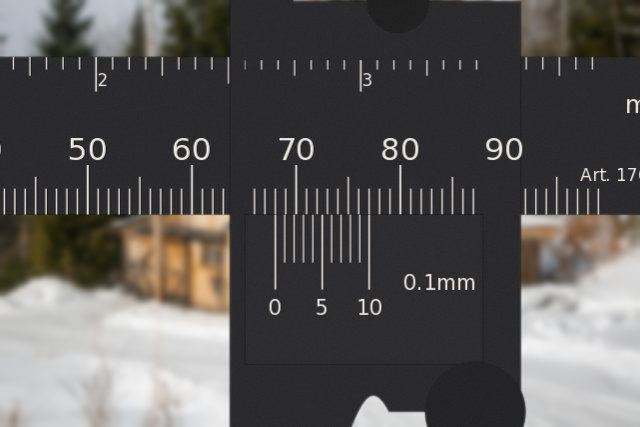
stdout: 68.0mm
